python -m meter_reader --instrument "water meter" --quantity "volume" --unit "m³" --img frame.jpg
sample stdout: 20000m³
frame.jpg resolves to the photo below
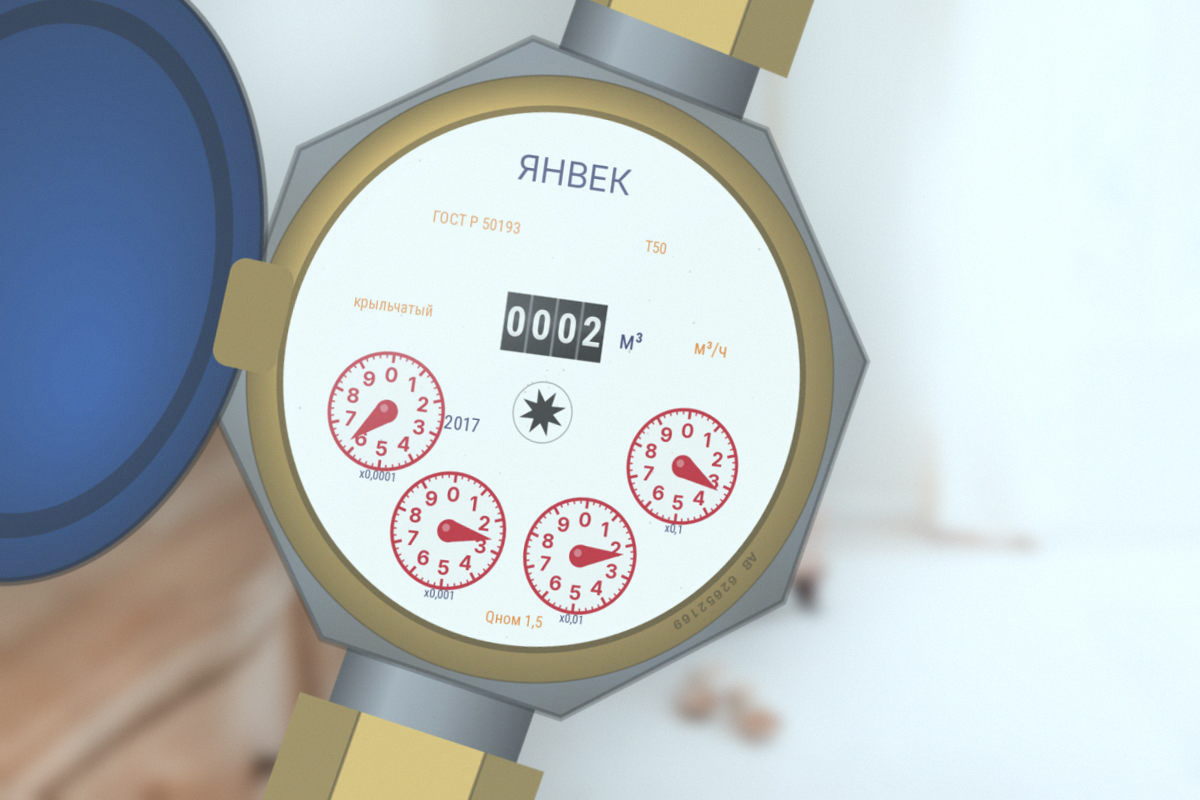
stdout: 2.3226m³
